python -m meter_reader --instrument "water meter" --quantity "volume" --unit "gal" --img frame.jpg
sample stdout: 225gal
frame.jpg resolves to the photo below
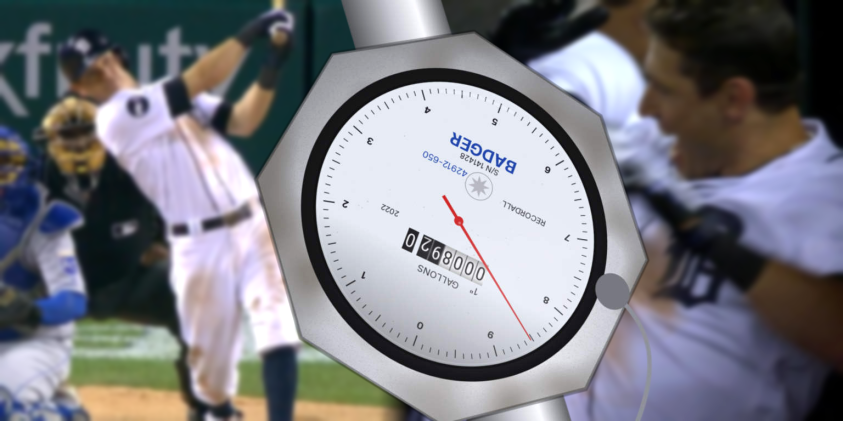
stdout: 8918.5gal
